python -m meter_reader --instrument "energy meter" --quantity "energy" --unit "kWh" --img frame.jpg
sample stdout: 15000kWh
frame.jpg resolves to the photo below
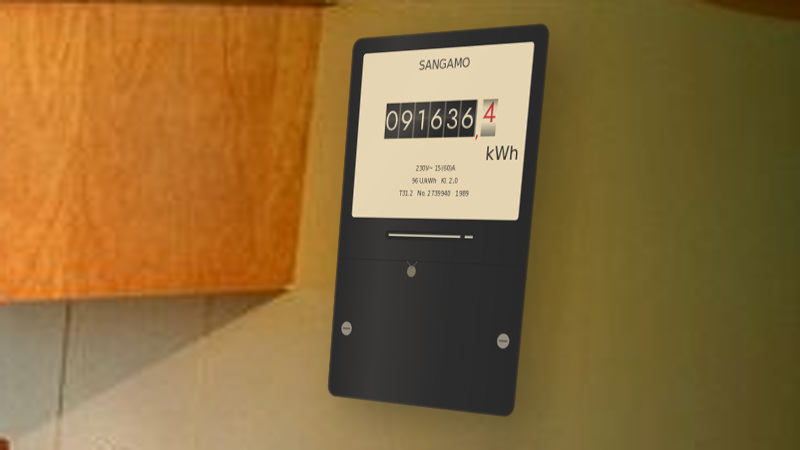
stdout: 91636.4kWh
